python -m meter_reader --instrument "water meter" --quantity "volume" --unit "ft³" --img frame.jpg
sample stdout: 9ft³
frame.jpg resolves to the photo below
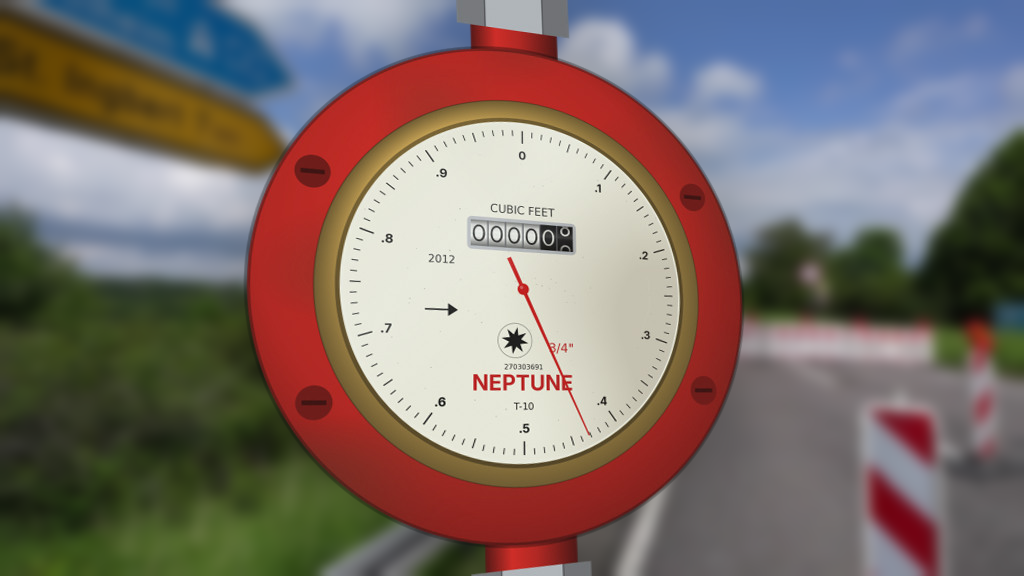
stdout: 8.43ft³
